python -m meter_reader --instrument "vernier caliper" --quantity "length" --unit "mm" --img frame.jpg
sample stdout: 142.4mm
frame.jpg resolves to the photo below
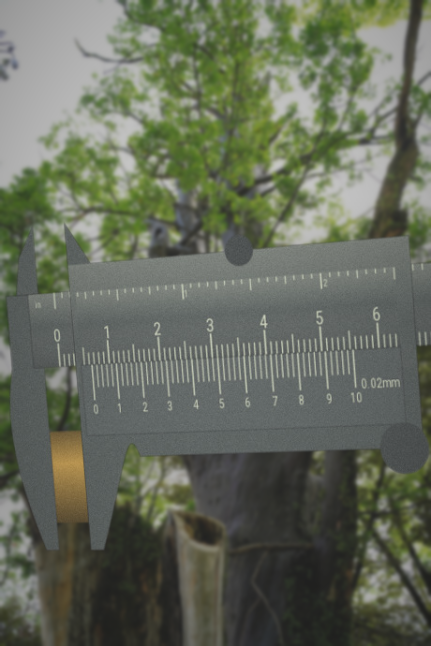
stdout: 6.5mm
